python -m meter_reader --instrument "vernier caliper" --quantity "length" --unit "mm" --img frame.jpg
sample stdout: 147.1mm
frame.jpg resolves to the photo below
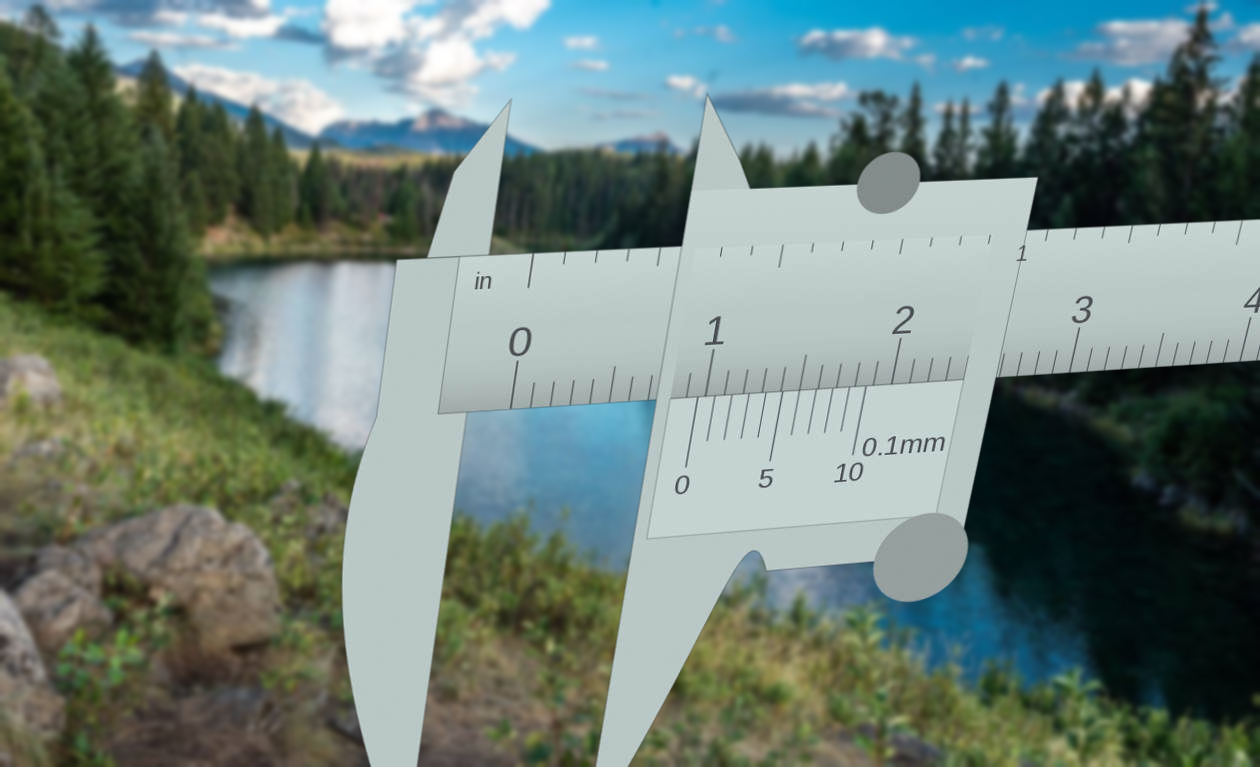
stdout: 9.6mm
